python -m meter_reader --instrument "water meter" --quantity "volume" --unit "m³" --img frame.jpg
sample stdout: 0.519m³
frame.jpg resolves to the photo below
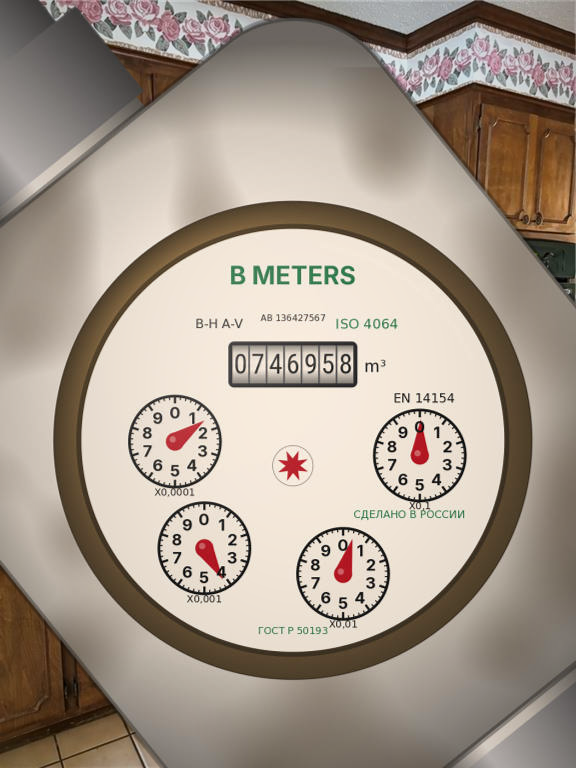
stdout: 746958.0041m³
